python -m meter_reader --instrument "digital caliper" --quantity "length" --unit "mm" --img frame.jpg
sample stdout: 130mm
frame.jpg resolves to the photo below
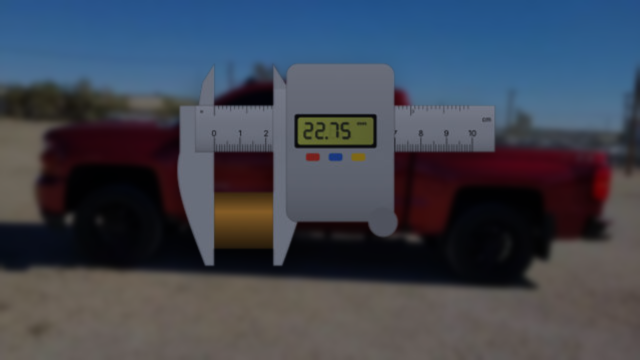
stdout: 22.75mm
